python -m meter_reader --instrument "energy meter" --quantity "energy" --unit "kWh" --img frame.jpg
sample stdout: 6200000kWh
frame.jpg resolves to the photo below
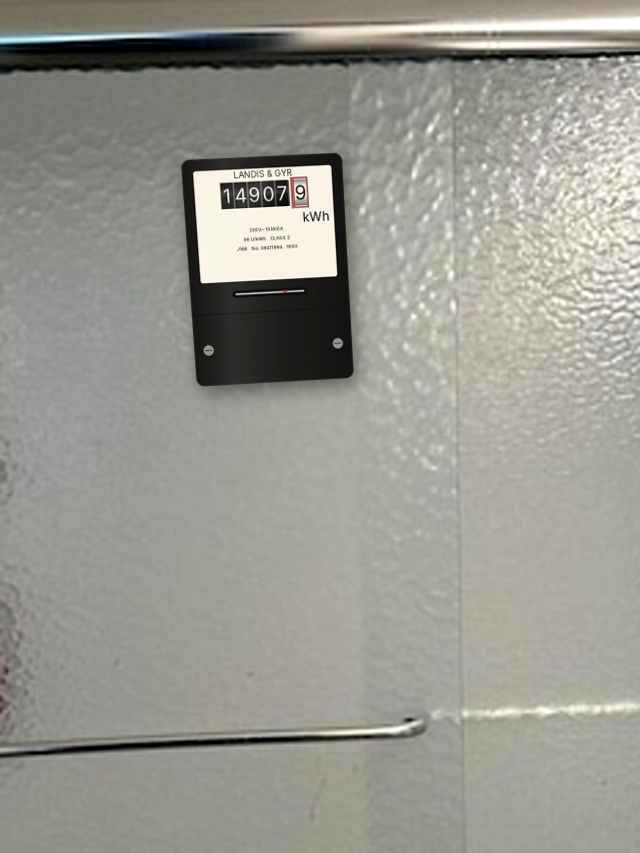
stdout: 14907.9kWh
